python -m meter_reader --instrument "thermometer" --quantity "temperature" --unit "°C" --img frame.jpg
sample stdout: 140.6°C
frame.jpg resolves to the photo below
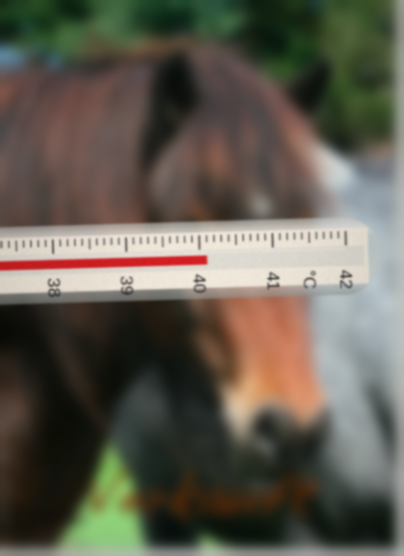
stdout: 40.1°C
